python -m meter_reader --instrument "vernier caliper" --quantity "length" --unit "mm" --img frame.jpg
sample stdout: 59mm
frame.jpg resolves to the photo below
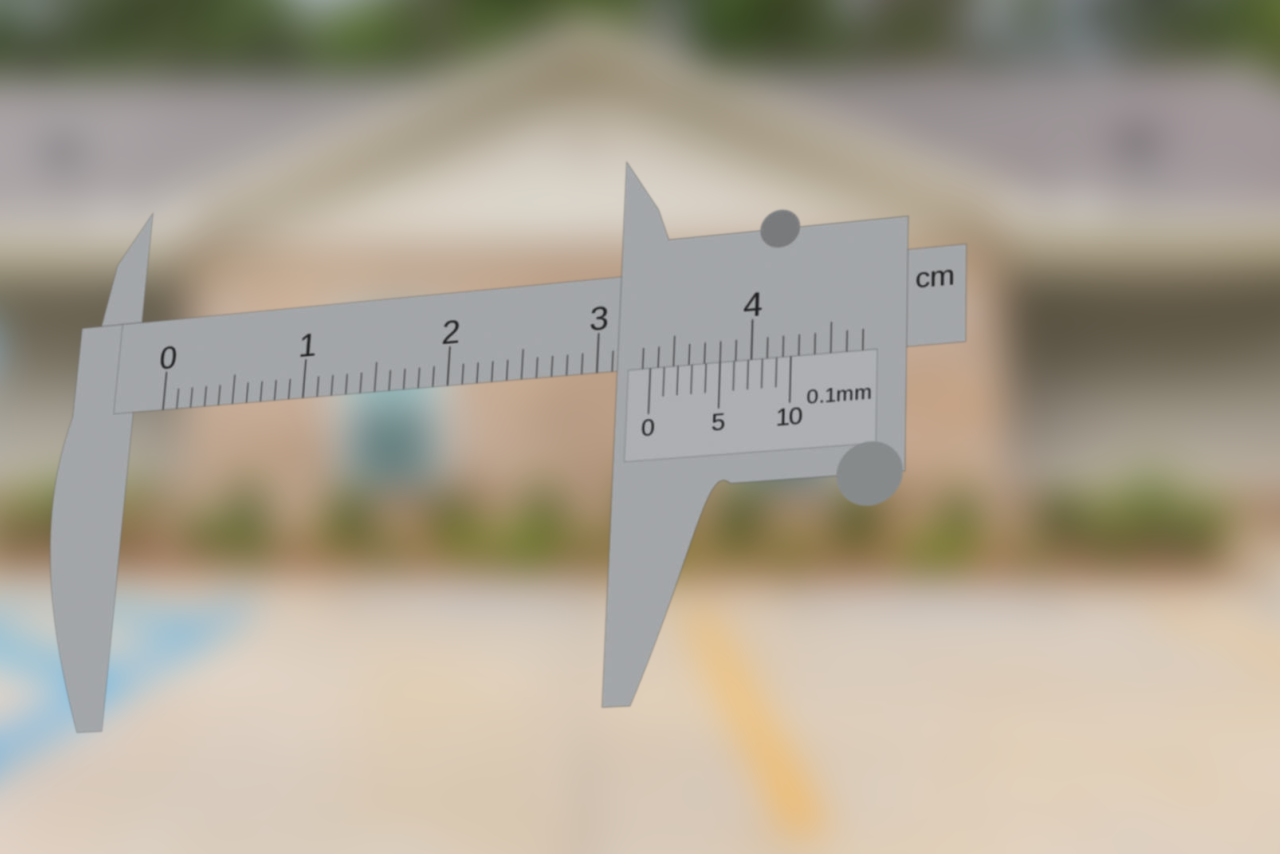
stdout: 33.5mm
